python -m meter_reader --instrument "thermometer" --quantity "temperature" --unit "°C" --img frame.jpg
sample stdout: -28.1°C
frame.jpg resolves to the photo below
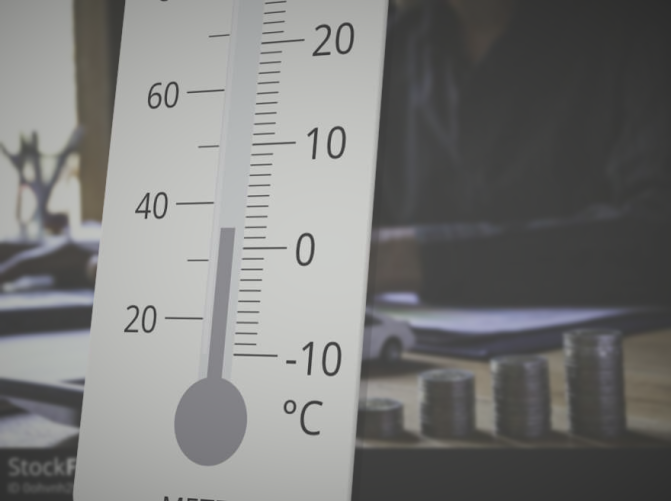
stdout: 2°C
